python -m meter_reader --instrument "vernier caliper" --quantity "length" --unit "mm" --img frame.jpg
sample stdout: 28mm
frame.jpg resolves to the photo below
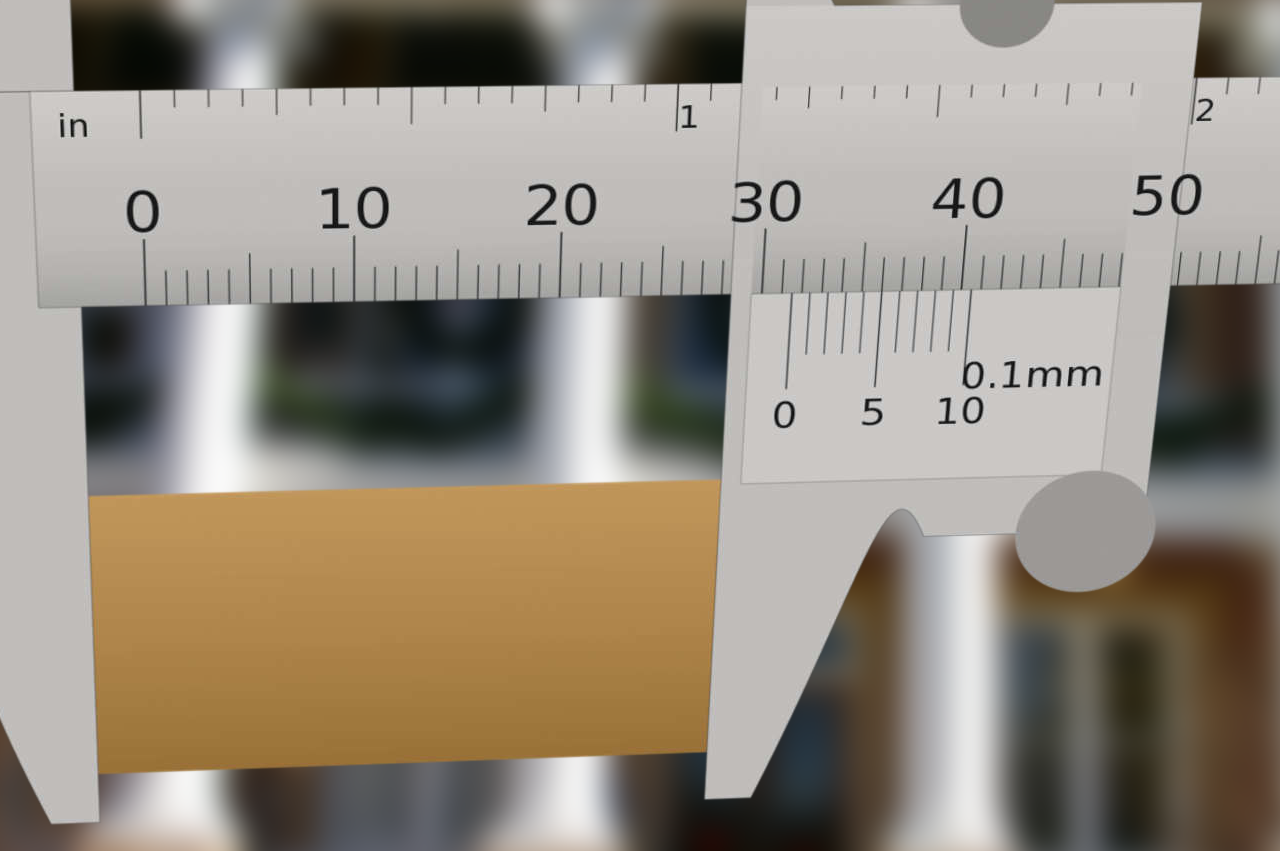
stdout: 31.5mm
